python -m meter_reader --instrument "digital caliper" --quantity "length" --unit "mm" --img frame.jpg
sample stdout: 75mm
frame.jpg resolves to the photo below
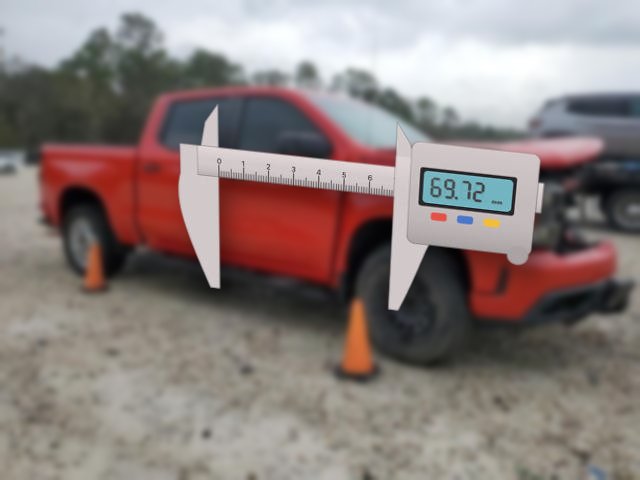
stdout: 69.72mm
